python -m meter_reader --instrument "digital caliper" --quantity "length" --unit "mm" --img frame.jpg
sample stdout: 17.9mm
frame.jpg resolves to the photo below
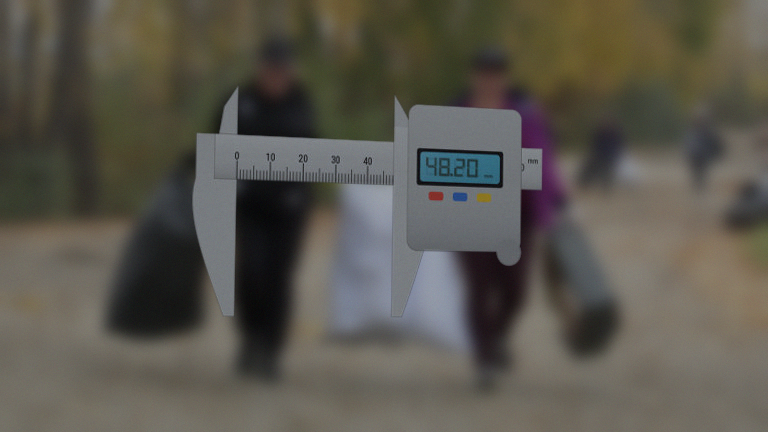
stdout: 48.20mm
